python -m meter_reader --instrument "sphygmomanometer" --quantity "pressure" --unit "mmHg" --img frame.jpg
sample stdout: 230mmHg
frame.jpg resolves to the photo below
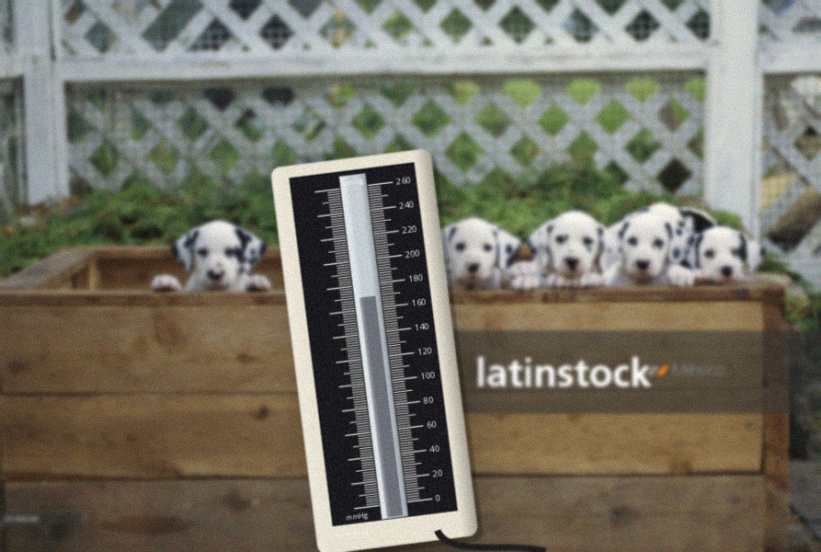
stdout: 170mmHg
